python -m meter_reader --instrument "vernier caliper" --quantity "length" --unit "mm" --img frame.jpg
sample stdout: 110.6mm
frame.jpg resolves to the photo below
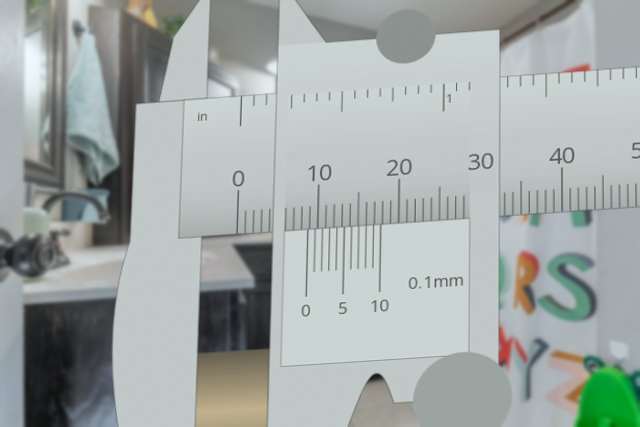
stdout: 8.8mm
